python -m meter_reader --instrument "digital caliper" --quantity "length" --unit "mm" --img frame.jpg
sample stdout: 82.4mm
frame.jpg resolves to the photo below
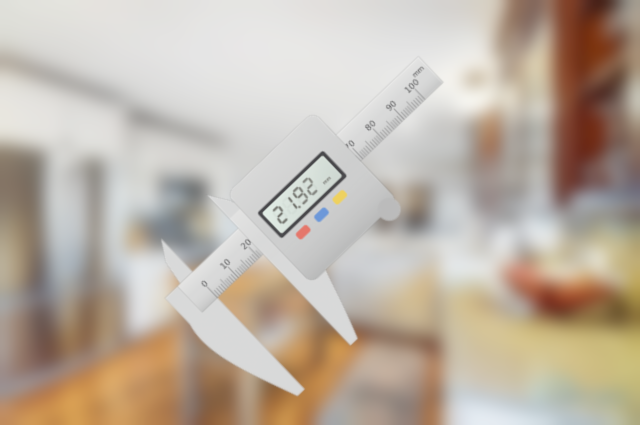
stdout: 21.92mm
